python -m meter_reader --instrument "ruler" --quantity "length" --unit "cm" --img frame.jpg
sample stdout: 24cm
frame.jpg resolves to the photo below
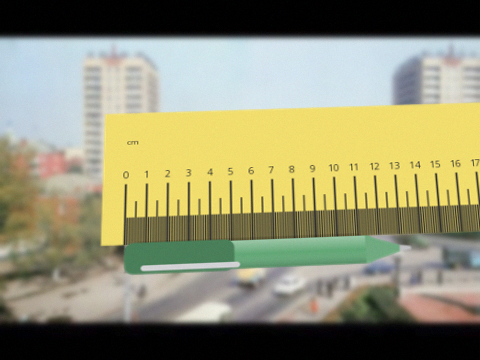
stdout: 13.5cm
